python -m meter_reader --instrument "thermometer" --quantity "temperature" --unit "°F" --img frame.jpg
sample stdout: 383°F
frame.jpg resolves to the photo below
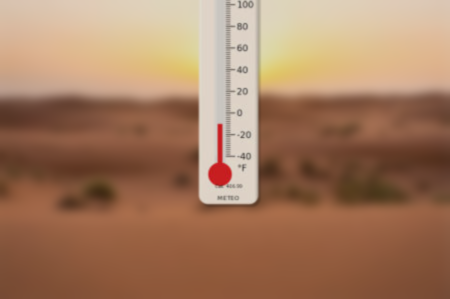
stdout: -10°F
